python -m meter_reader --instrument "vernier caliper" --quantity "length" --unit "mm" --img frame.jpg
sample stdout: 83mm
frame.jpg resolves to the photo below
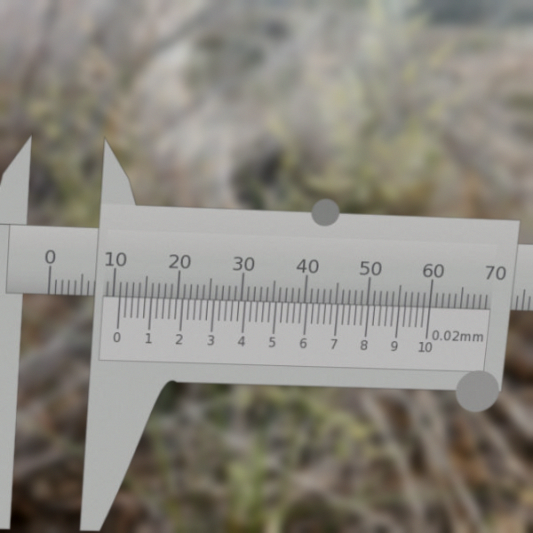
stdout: 11.0mm
